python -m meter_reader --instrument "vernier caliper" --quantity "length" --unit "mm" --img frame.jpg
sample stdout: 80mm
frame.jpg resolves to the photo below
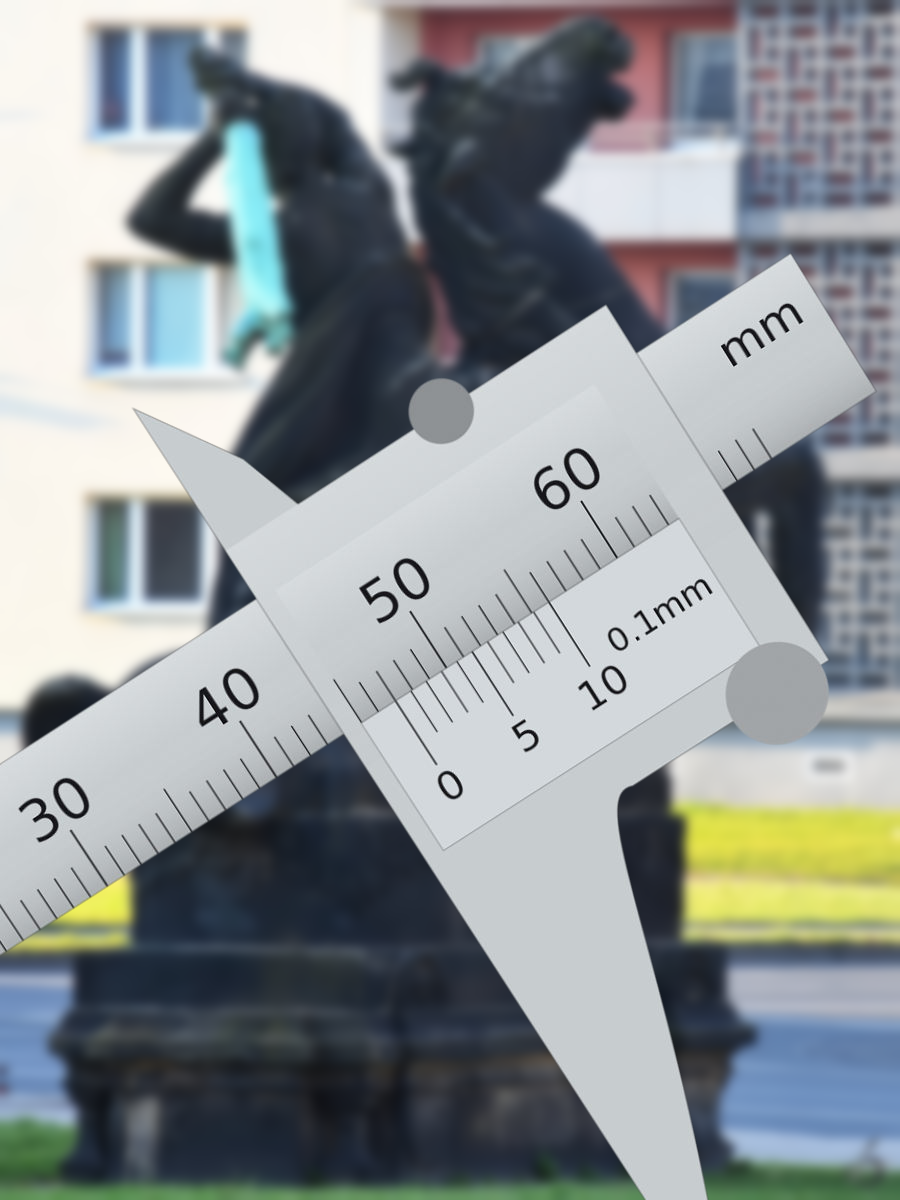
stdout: 47.0mm
